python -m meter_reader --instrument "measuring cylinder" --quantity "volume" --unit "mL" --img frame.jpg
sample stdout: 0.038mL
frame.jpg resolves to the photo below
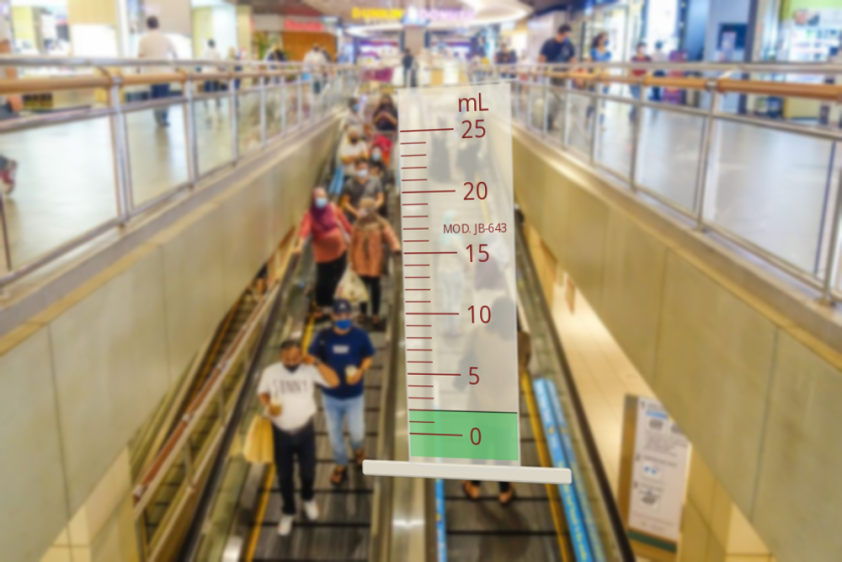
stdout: 2mL
